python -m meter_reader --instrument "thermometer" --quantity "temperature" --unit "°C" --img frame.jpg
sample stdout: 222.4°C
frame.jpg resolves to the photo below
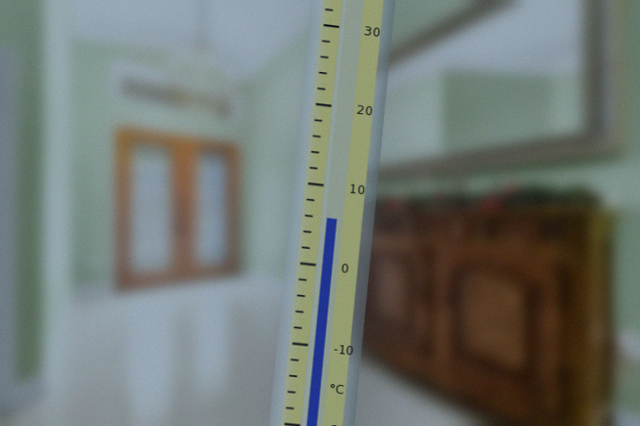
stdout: 6°C
